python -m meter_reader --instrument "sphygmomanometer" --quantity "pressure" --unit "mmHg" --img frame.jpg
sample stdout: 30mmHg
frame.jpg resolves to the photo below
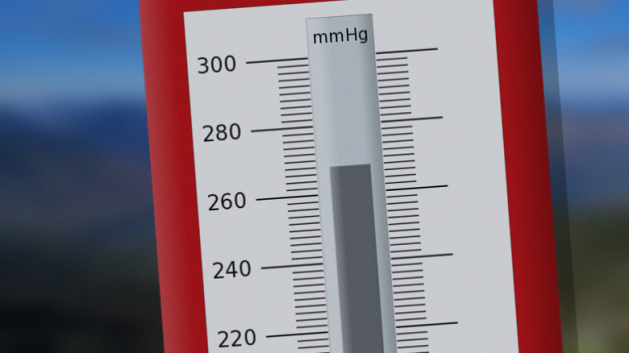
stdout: 268mmHg
